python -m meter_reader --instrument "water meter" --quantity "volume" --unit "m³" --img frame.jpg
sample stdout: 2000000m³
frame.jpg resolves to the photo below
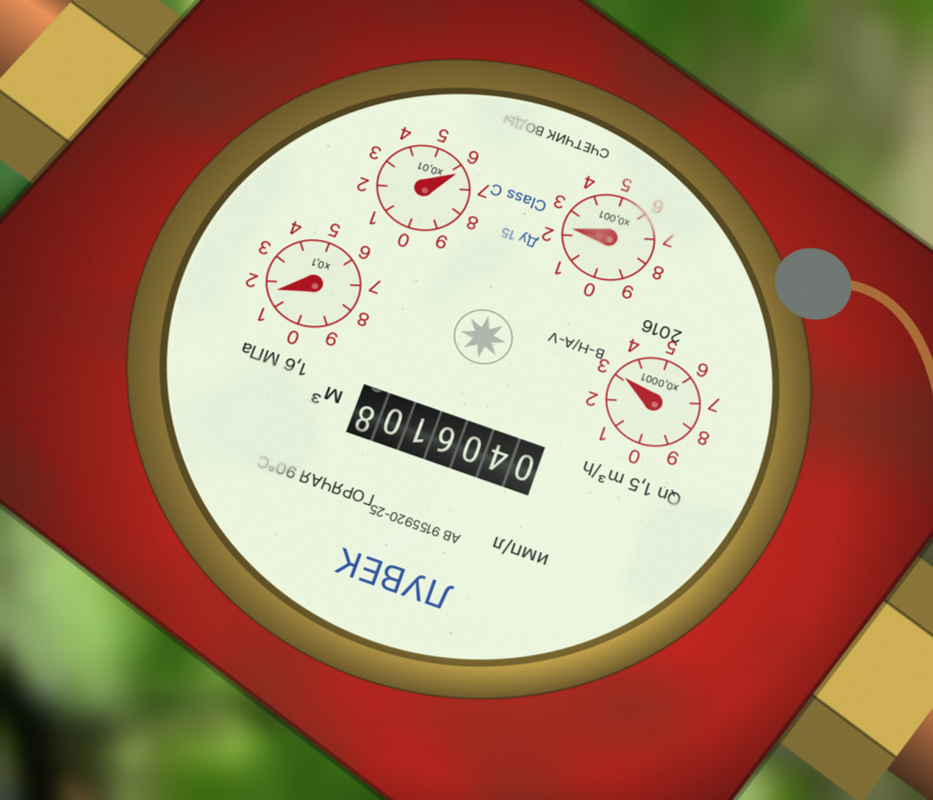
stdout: 406108.1623m³
